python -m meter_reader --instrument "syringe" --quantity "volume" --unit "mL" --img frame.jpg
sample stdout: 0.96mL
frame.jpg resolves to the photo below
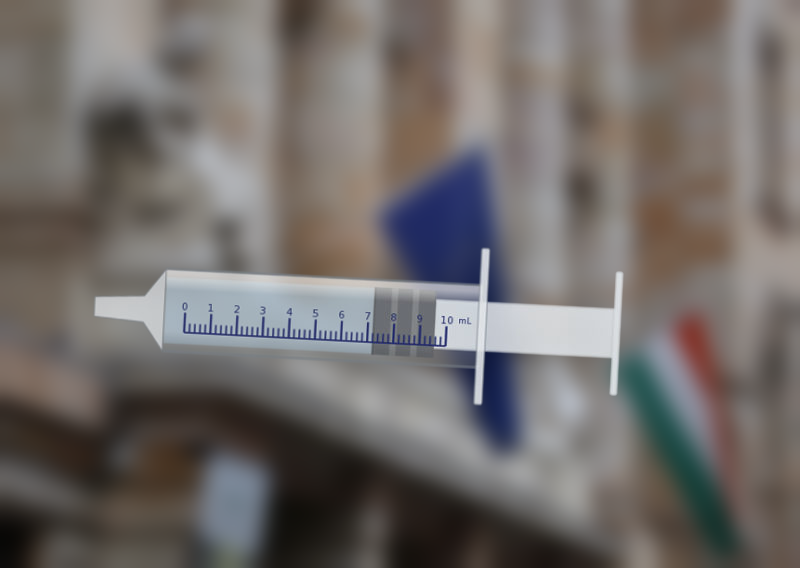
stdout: 7.2mL
